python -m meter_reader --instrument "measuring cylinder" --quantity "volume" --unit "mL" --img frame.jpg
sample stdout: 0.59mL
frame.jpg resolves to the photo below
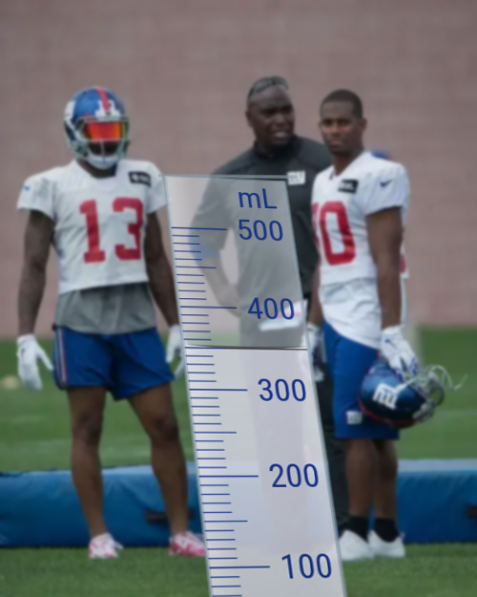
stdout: 350mL
